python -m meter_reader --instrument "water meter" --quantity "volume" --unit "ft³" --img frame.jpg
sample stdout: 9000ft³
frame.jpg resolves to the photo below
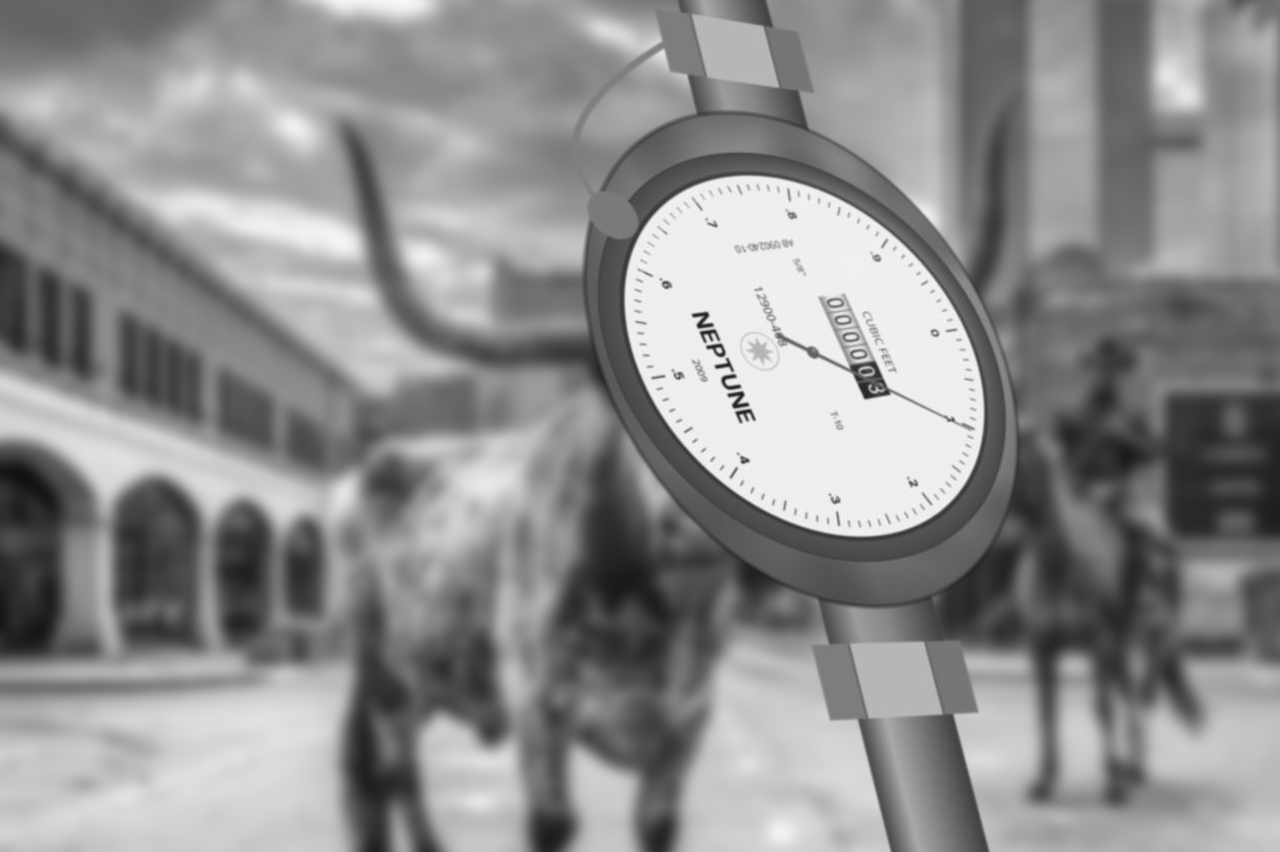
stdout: 3.10ft³
